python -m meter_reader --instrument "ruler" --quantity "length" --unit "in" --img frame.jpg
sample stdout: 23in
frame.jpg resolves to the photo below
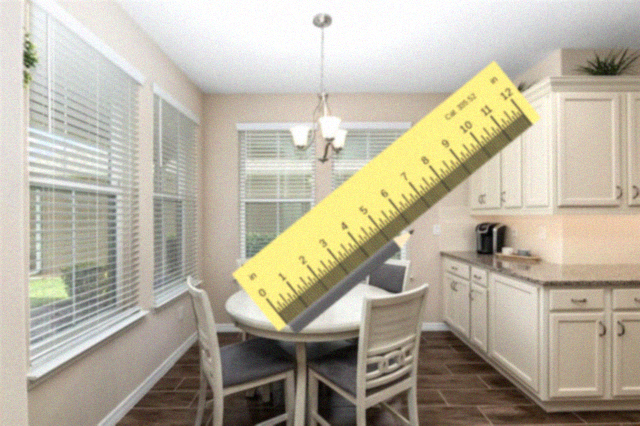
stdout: 6in
